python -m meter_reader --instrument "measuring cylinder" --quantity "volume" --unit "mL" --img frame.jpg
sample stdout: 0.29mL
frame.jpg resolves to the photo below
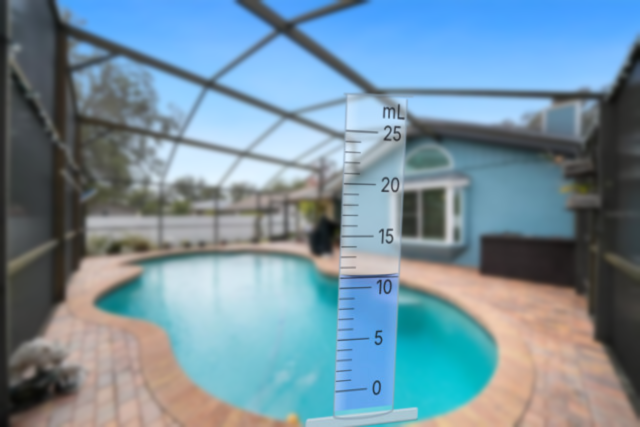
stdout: 11mL
